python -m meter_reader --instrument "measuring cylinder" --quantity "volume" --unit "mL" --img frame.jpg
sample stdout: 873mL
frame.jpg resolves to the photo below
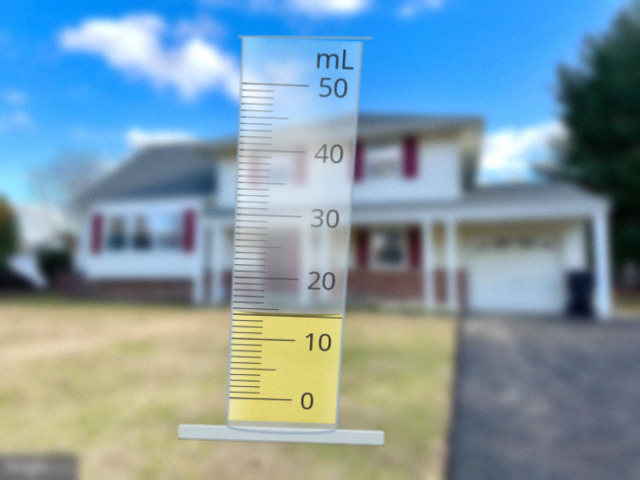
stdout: 14mL
